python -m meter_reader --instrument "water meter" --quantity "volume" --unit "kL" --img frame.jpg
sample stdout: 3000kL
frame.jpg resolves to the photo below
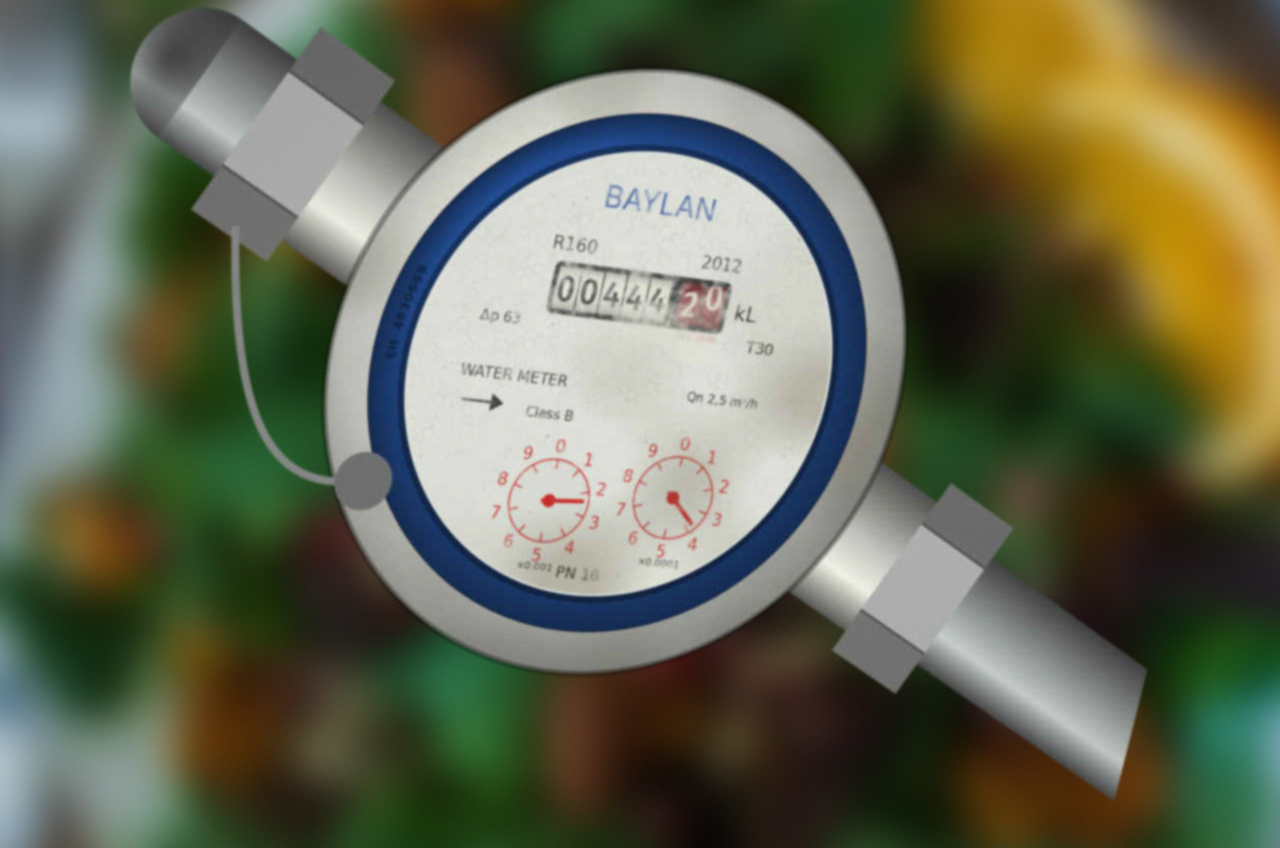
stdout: 444.2023kL
